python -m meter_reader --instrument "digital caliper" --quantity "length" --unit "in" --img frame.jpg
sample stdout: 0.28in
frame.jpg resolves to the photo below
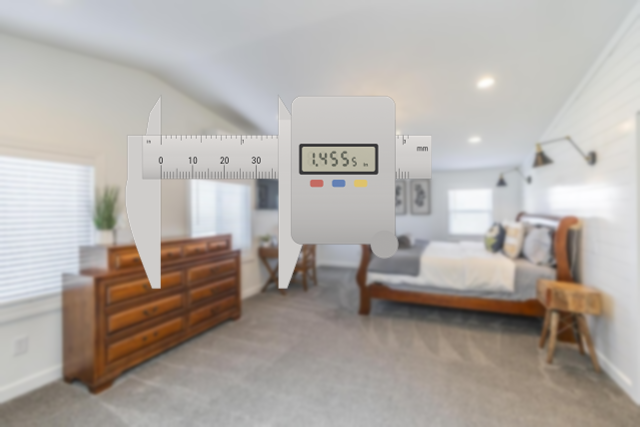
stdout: 1.4555in
